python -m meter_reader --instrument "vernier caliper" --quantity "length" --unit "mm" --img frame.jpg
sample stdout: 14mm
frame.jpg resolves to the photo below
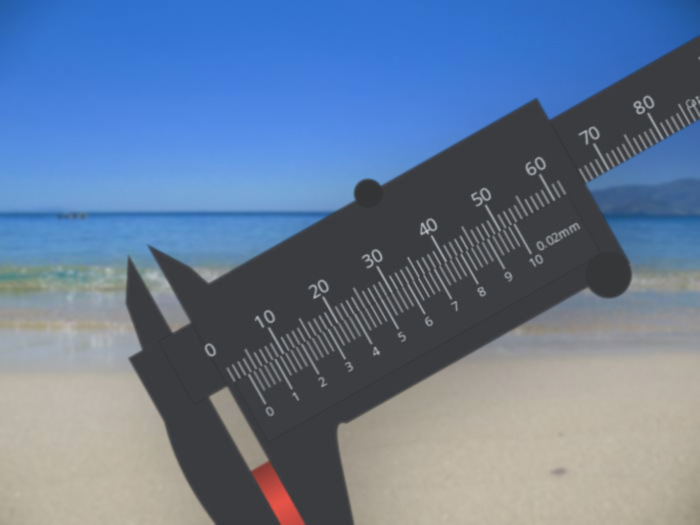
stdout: 3.5mm
